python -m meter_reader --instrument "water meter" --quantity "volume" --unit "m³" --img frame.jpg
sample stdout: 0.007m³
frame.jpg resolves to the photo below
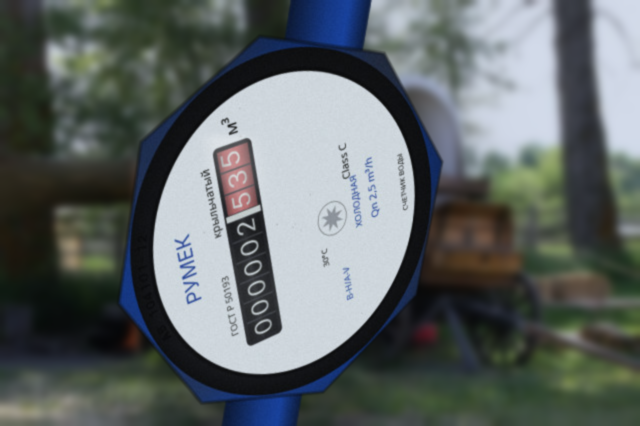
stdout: 2.535m³
